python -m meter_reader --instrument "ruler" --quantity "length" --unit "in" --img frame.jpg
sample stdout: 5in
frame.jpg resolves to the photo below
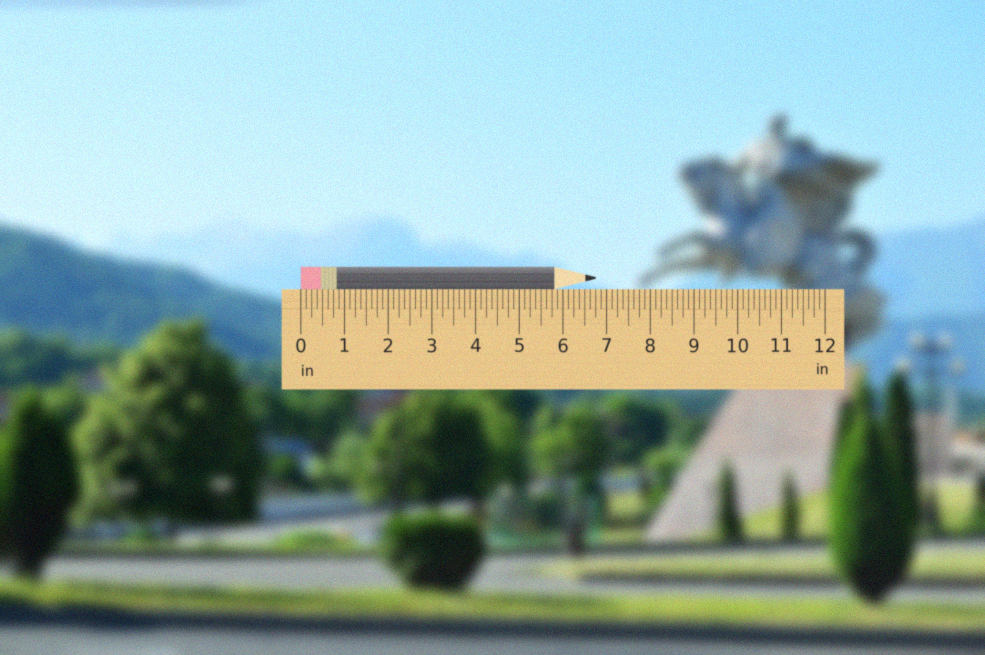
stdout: 6.75in
